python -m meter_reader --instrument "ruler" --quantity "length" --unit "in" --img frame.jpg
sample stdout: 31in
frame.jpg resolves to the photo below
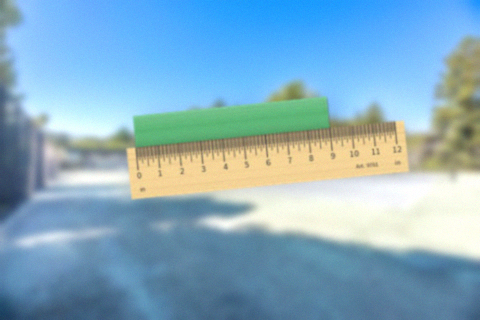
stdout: 9in
